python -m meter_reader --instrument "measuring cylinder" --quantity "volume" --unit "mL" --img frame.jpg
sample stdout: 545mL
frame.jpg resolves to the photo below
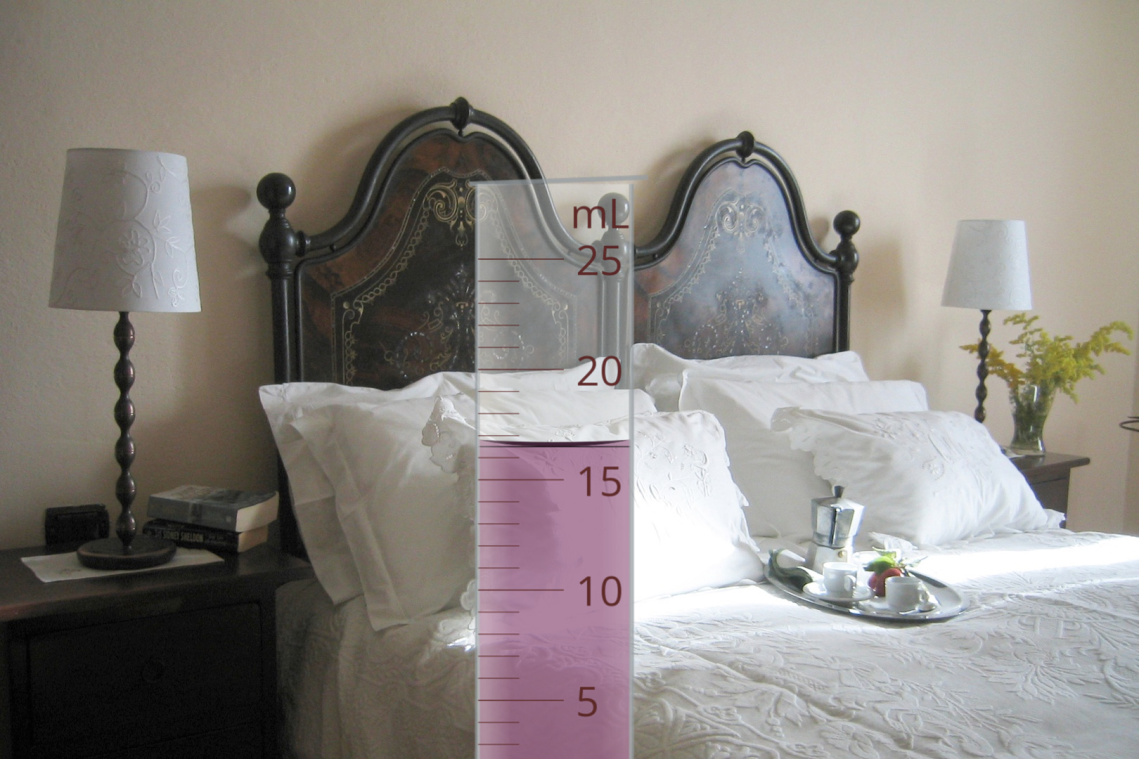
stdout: 16.5mL
